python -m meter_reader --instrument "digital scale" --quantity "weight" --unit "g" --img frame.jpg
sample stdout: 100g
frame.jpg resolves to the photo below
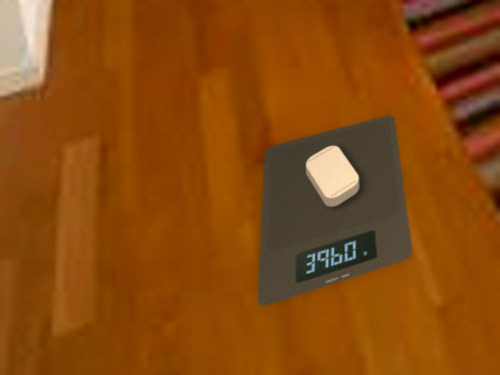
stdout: 3960g
